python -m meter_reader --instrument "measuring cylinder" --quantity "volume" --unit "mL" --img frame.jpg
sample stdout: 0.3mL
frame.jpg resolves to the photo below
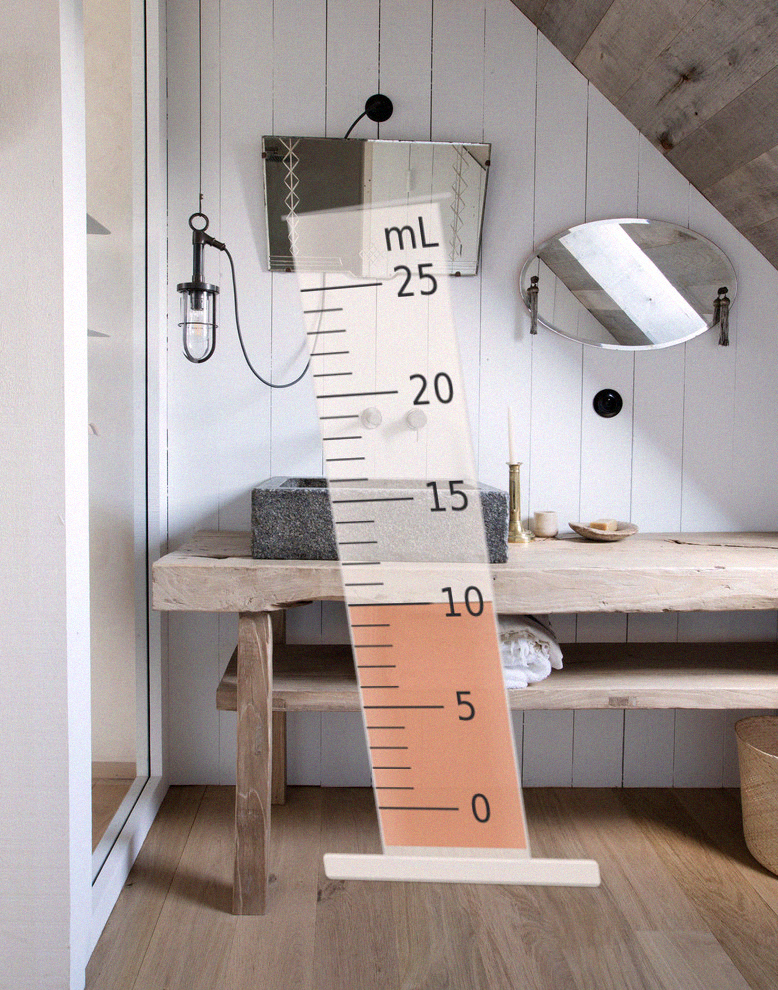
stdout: 10mL
